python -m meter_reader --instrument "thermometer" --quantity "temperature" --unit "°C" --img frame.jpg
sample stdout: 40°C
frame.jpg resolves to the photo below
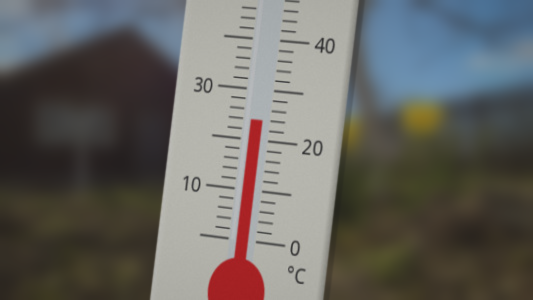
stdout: 24°C
